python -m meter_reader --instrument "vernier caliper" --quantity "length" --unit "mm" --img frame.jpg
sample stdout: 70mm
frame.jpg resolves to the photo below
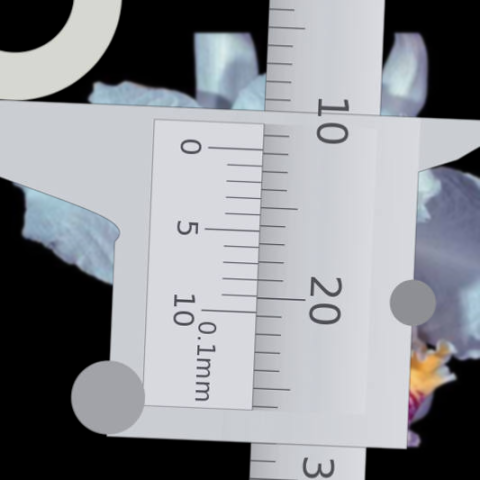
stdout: 11.8mm
